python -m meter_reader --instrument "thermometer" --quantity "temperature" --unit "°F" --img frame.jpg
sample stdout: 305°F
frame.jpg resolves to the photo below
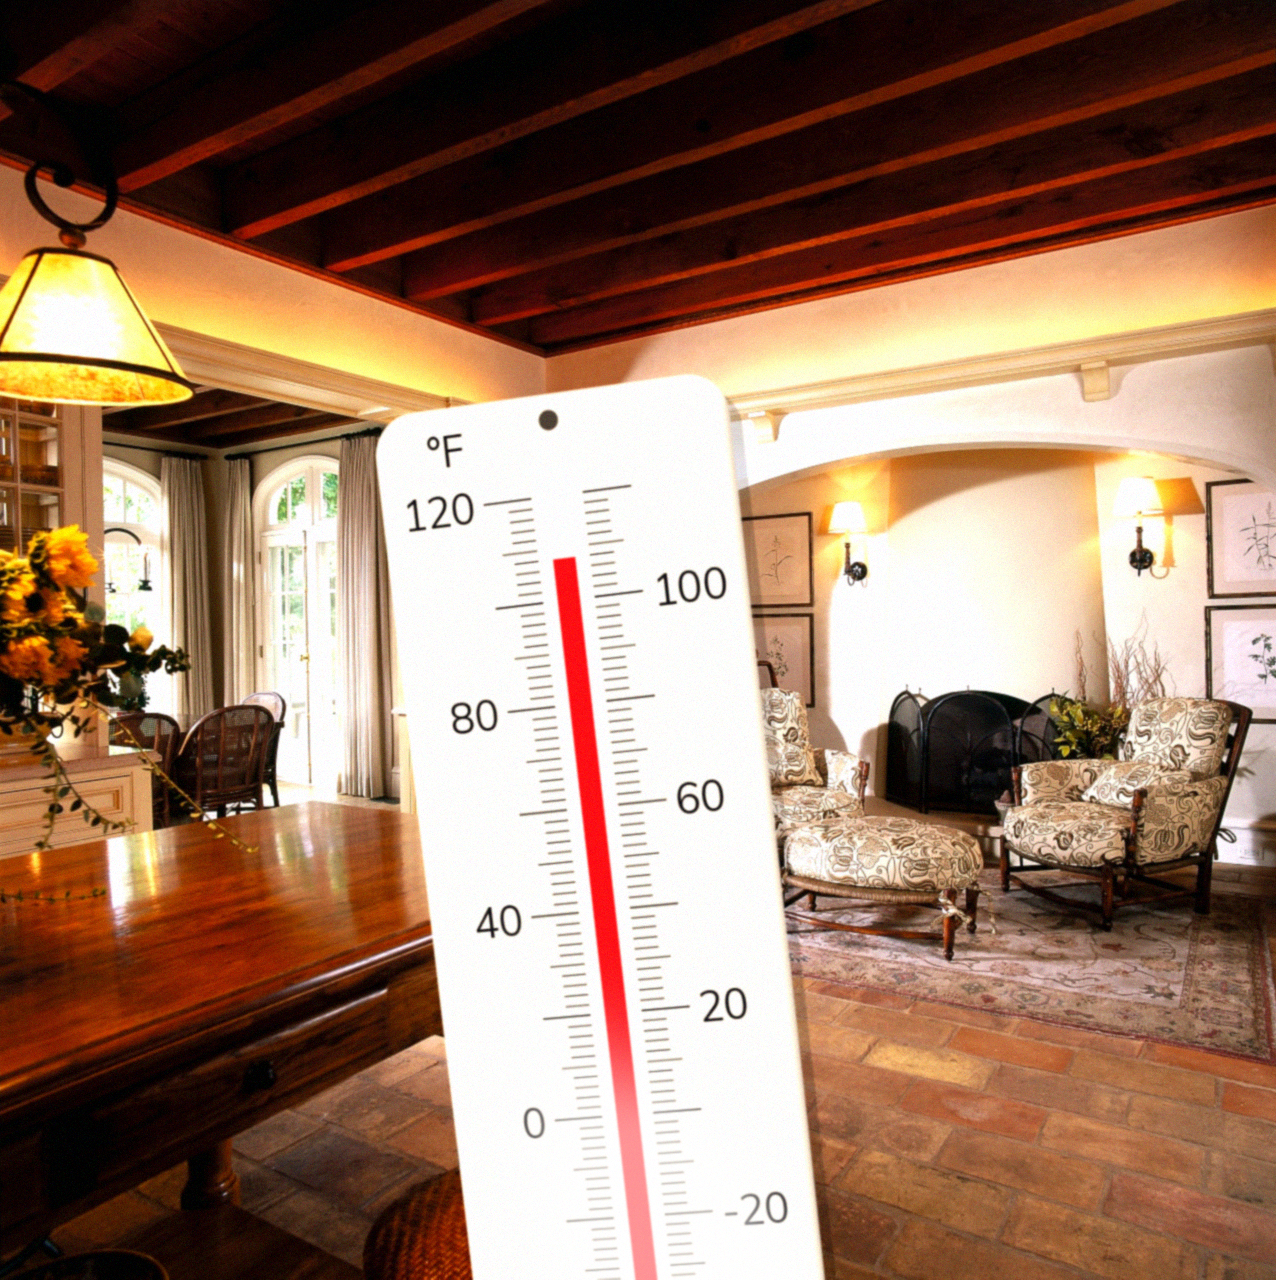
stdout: 108°F
